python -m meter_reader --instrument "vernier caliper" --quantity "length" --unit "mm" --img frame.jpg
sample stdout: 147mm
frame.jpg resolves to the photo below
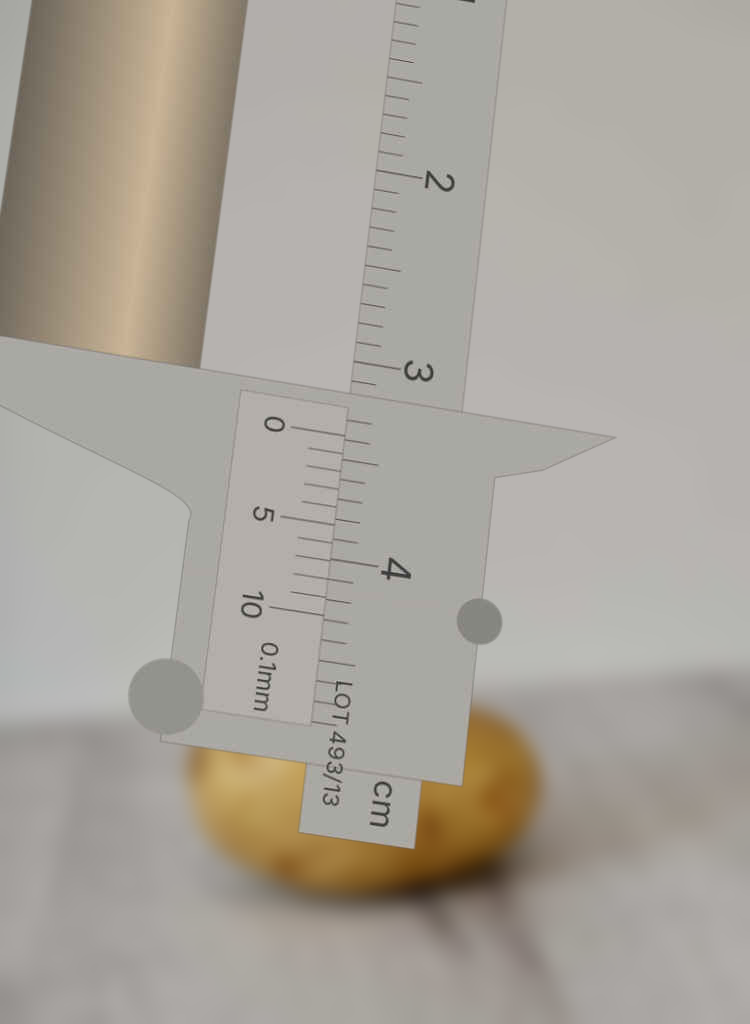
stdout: 33.8mm
